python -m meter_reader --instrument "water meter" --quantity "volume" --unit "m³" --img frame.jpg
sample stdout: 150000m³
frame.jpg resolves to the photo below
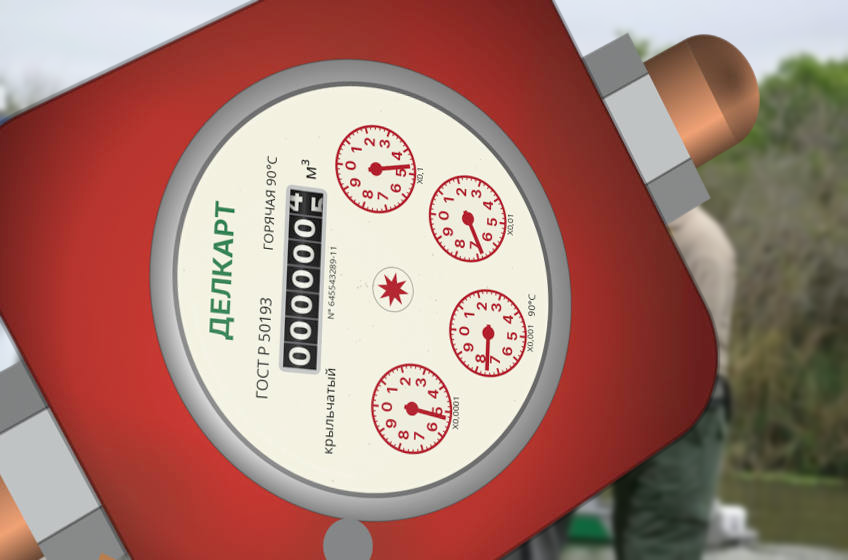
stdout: 4.4675m³
